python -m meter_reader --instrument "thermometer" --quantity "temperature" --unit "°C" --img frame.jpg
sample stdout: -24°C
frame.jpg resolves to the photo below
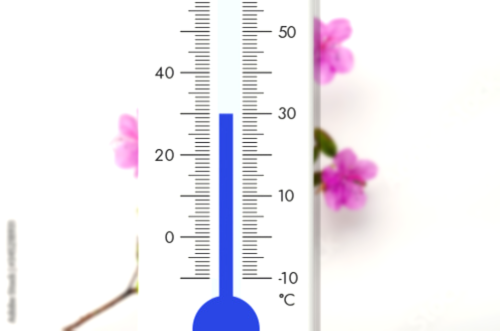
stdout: 30°C
